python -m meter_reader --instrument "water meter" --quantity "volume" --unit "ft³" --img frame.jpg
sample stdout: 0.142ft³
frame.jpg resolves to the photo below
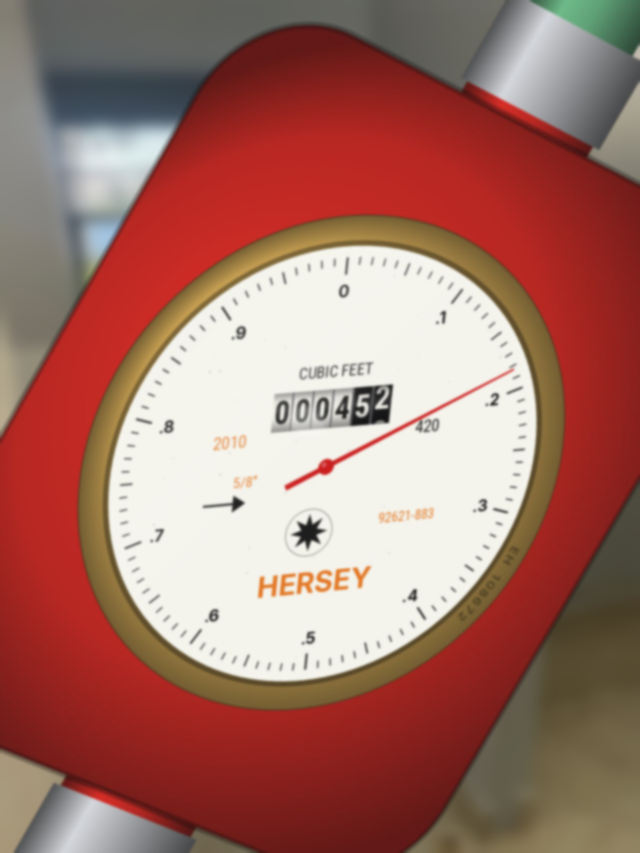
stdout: 452.18ft³
